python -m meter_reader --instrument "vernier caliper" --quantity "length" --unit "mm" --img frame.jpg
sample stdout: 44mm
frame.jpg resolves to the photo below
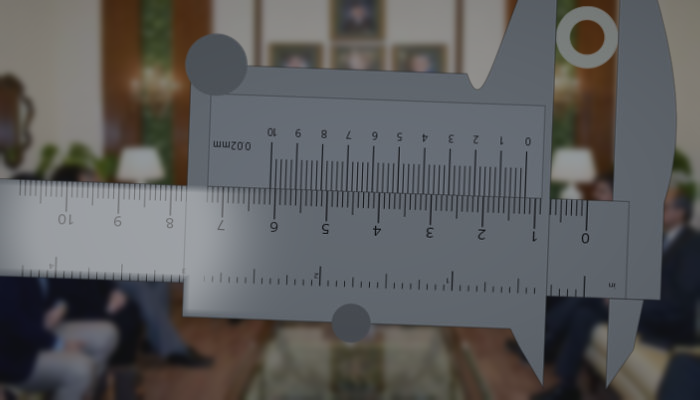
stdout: 12.0mm
